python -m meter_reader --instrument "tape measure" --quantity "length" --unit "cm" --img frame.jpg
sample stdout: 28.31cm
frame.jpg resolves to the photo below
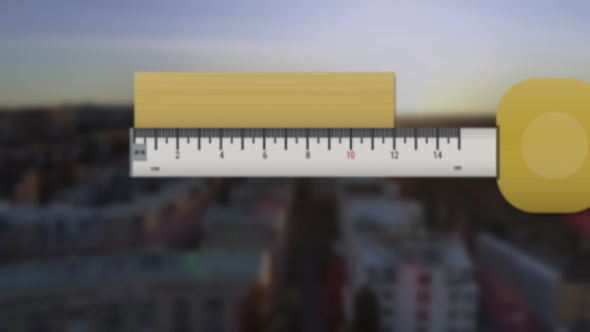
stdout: 12cm
